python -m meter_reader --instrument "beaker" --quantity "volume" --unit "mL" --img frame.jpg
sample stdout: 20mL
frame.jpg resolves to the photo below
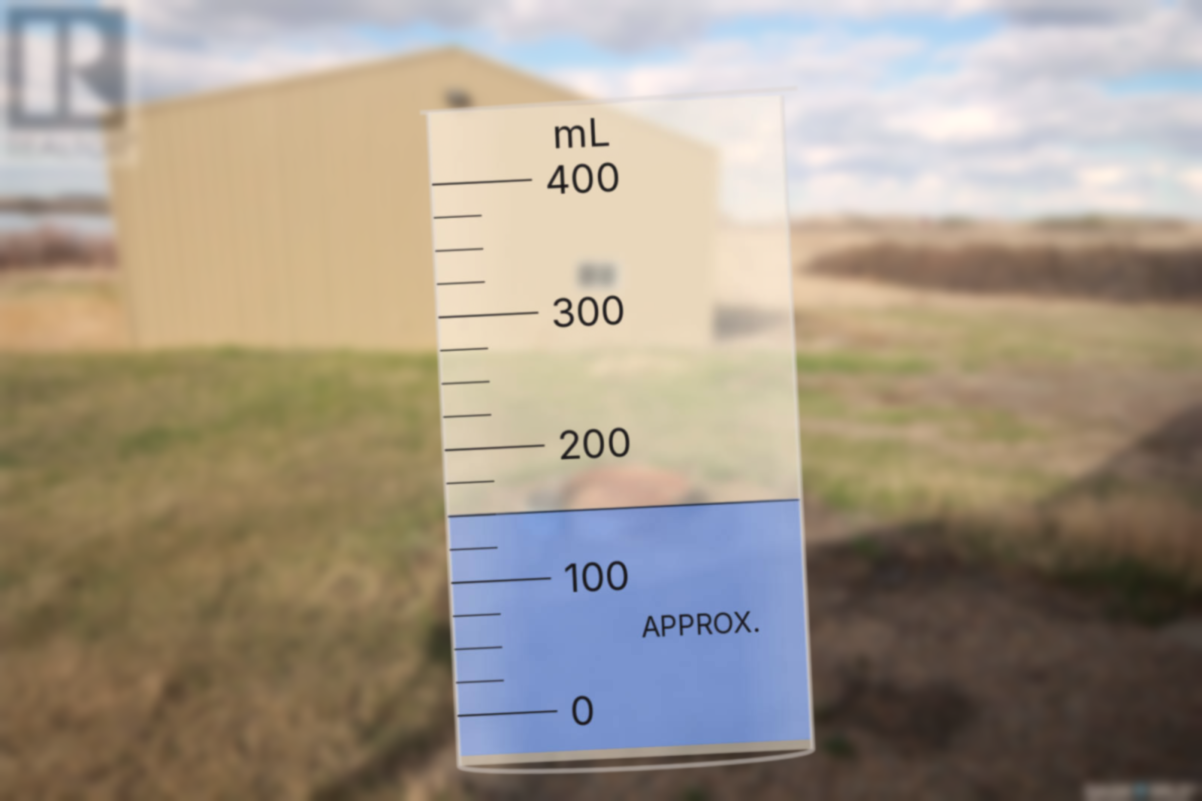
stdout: 150mL
